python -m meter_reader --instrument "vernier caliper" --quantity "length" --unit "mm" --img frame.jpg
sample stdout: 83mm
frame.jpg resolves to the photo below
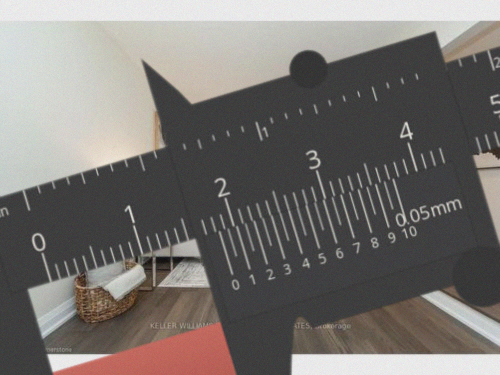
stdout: 18.4mm
